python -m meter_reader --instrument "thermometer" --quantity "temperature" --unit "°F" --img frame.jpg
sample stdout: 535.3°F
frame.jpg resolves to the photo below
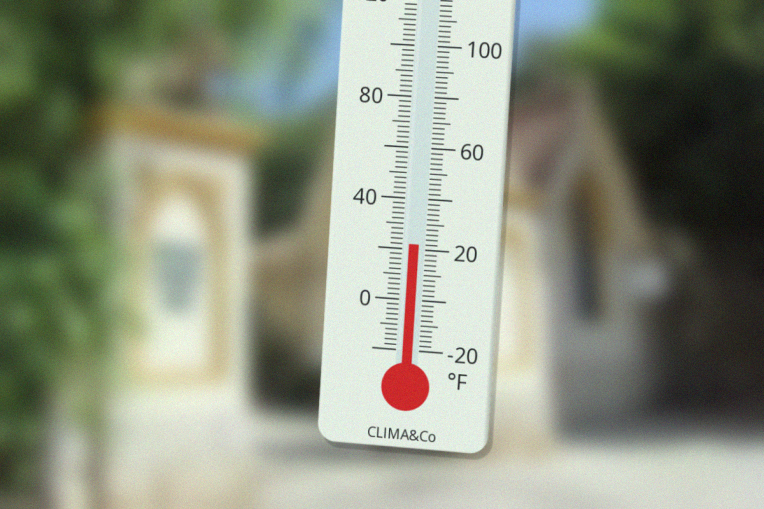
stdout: 22°F
